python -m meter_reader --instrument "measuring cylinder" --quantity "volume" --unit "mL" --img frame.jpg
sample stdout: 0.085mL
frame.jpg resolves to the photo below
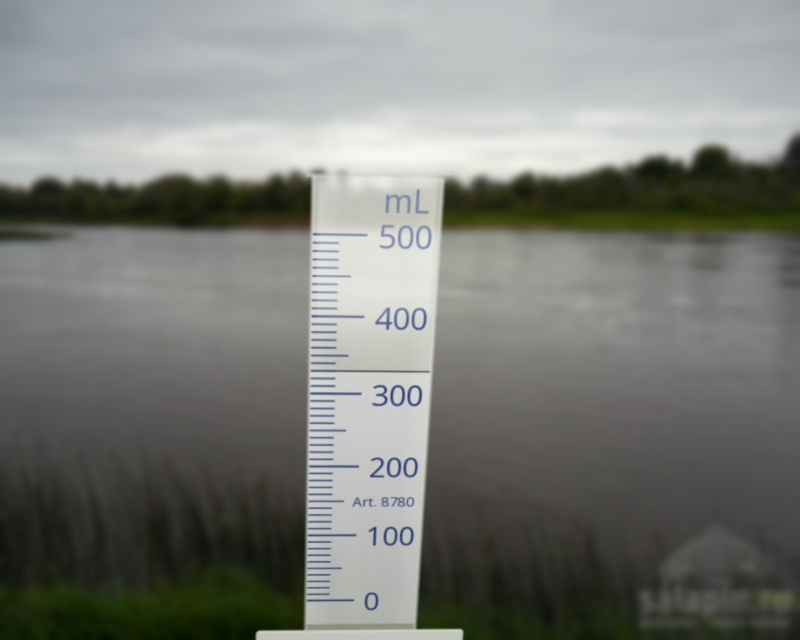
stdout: 330mL
